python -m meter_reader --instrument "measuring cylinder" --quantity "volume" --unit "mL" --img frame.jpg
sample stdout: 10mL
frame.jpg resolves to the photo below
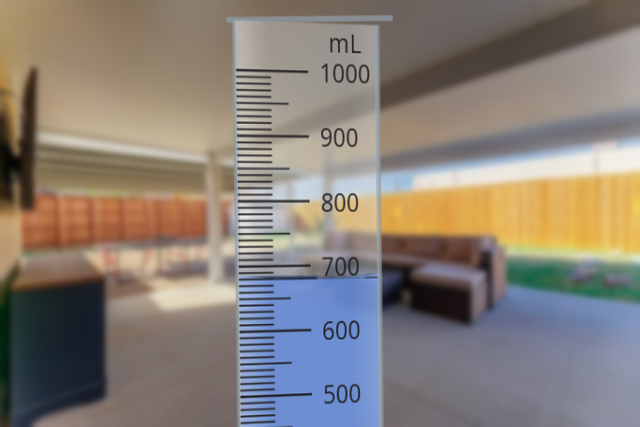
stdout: 680mL
